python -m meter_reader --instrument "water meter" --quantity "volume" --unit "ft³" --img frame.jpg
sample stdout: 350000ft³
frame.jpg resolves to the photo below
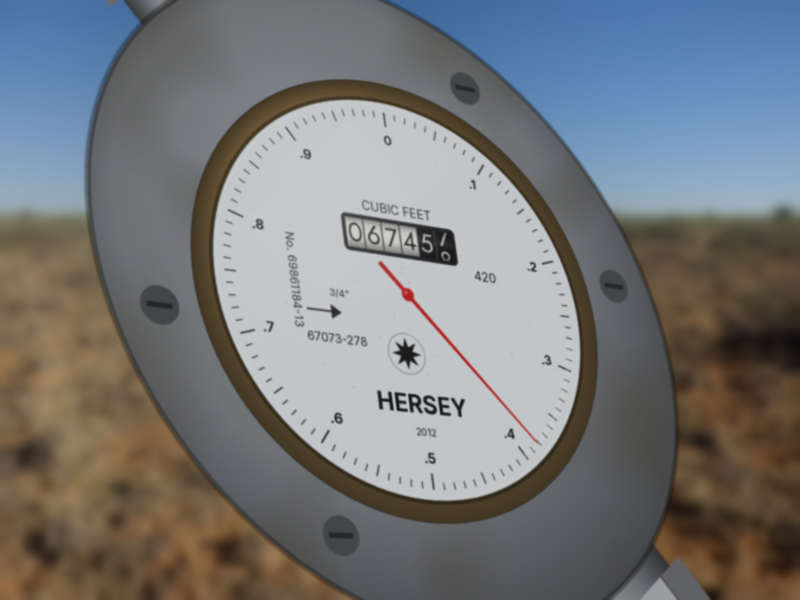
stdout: 67457.38ft³
